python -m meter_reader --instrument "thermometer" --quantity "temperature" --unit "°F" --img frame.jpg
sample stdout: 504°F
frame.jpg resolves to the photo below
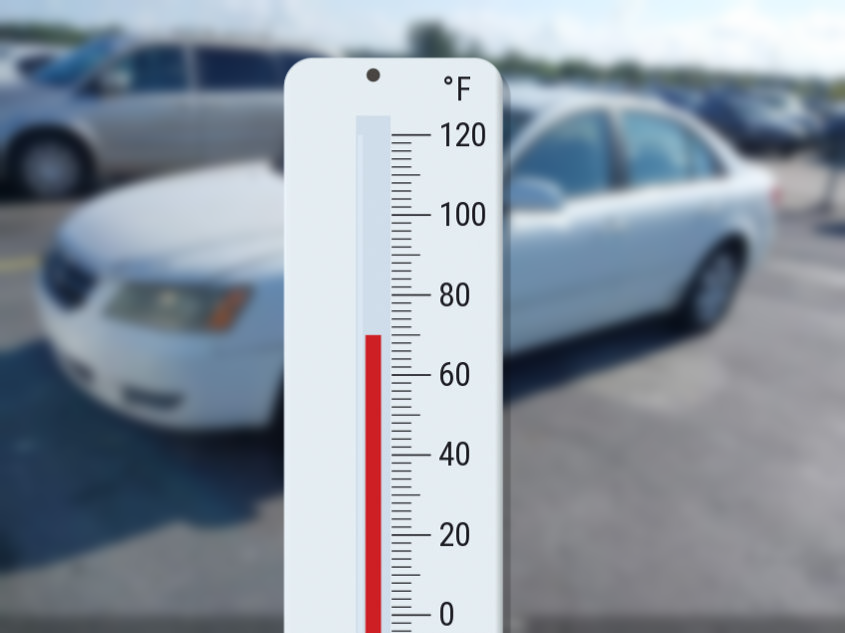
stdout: 70°F
